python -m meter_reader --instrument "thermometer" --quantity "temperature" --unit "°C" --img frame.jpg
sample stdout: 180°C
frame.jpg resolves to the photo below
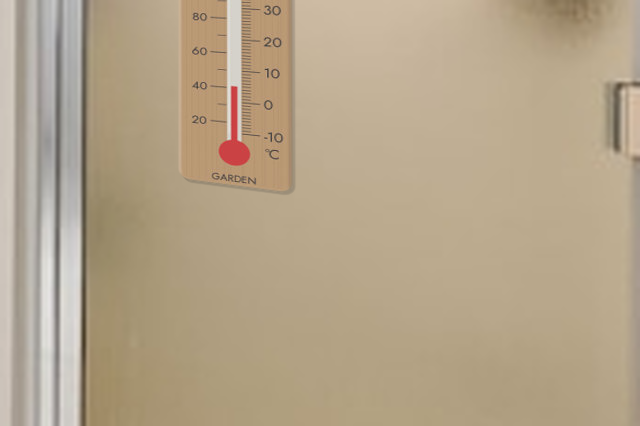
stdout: 5°C
